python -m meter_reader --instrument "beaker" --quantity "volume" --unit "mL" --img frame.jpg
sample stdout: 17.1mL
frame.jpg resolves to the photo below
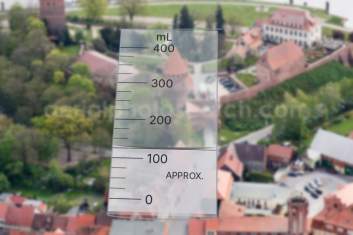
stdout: 125mL
